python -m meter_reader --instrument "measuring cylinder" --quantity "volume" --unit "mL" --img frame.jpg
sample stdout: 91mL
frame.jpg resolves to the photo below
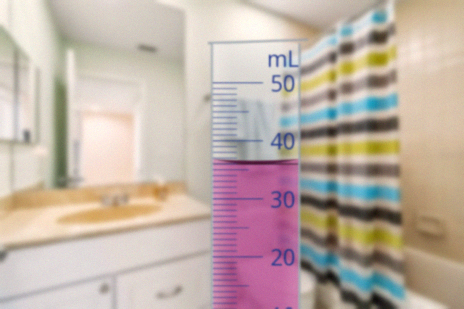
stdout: 36mL
